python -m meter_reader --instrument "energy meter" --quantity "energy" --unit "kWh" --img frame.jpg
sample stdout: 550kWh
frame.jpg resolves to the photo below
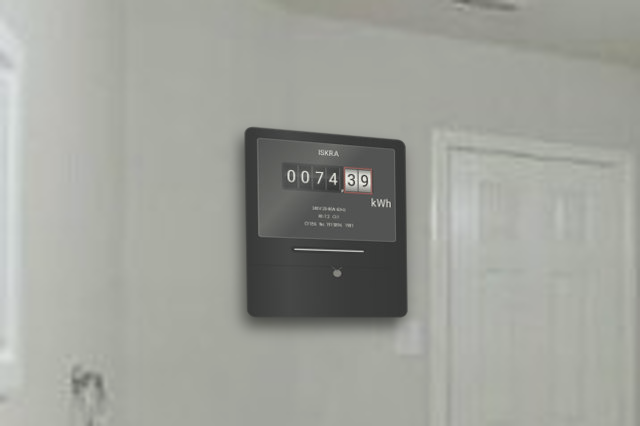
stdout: 74.39kWh
